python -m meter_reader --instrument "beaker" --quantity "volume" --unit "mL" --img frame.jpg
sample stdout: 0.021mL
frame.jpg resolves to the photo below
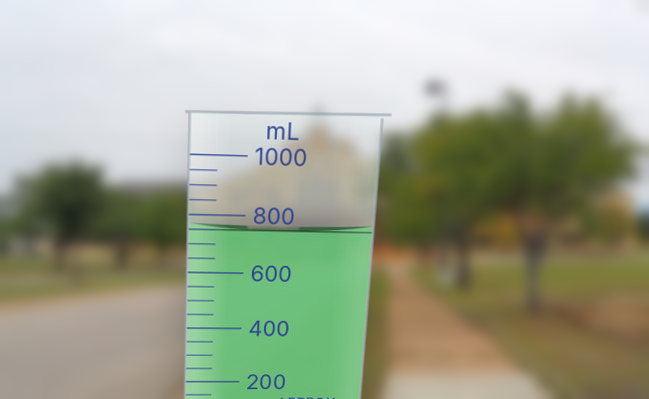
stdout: 750mL
